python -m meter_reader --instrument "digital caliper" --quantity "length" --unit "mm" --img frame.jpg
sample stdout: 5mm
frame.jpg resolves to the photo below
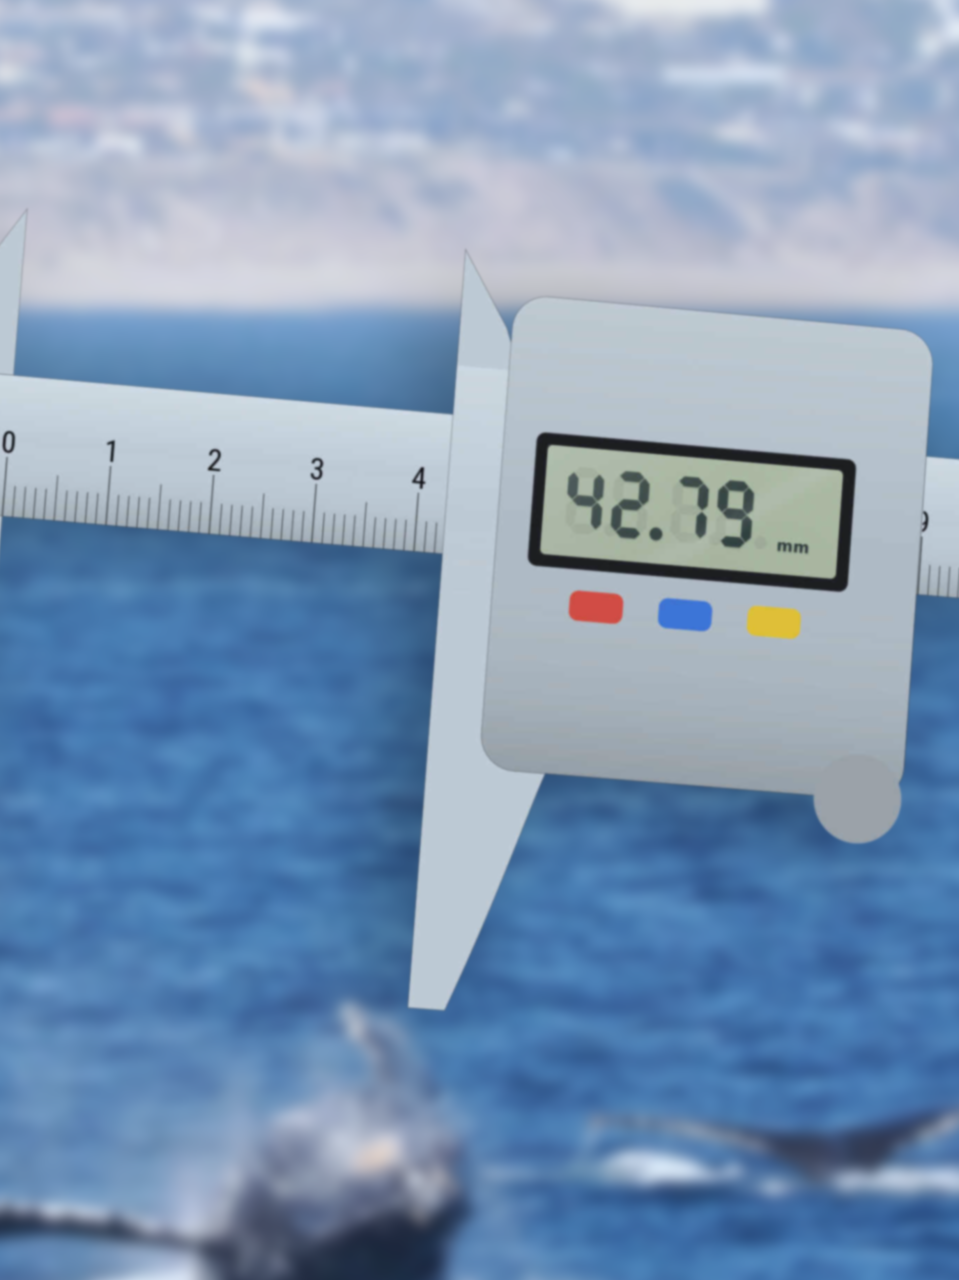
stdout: 42.79mm
